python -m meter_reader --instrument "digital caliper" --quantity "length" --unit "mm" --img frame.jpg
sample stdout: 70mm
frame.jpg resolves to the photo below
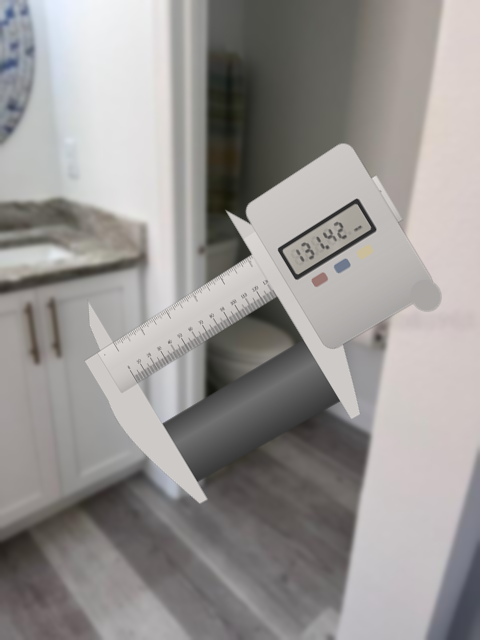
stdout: 131.42mm
